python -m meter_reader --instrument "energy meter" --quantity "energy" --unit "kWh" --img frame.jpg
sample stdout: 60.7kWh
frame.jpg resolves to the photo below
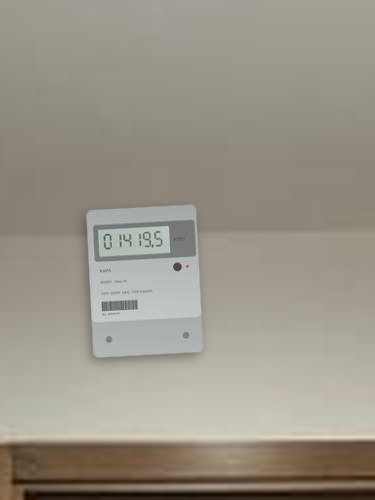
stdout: 1419.5kWh
